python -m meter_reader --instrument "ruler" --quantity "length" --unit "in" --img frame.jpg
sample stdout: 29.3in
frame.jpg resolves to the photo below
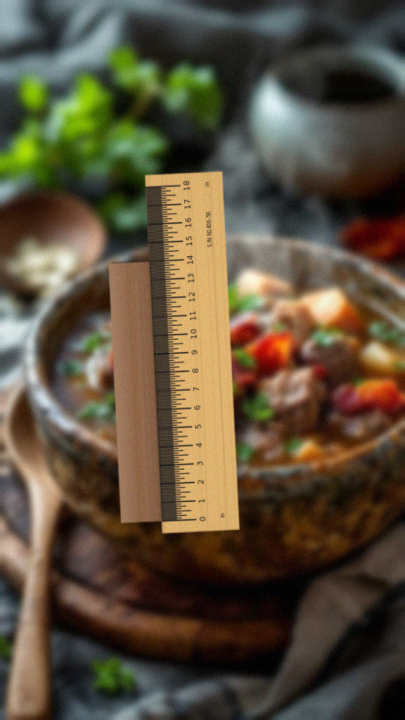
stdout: 14in
